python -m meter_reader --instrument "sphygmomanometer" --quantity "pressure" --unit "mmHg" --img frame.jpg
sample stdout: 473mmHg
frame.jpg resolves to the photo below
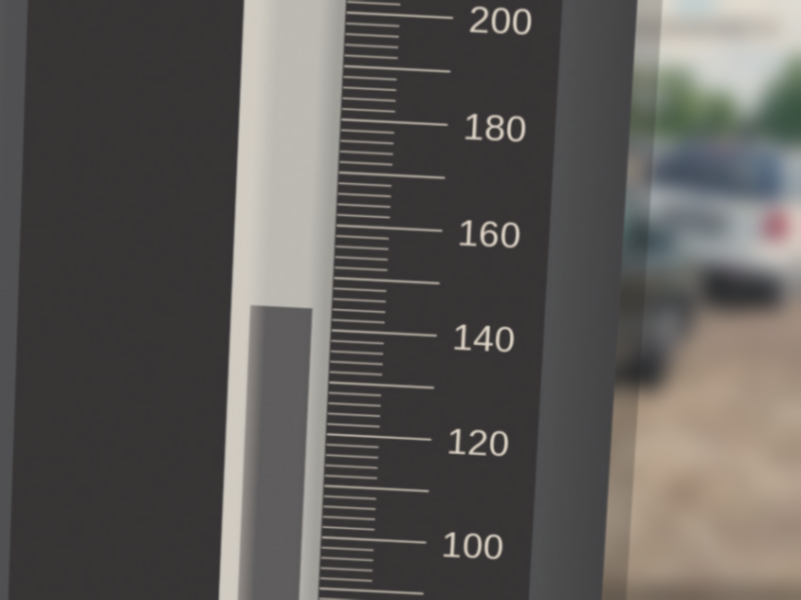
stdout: 144mmHg
